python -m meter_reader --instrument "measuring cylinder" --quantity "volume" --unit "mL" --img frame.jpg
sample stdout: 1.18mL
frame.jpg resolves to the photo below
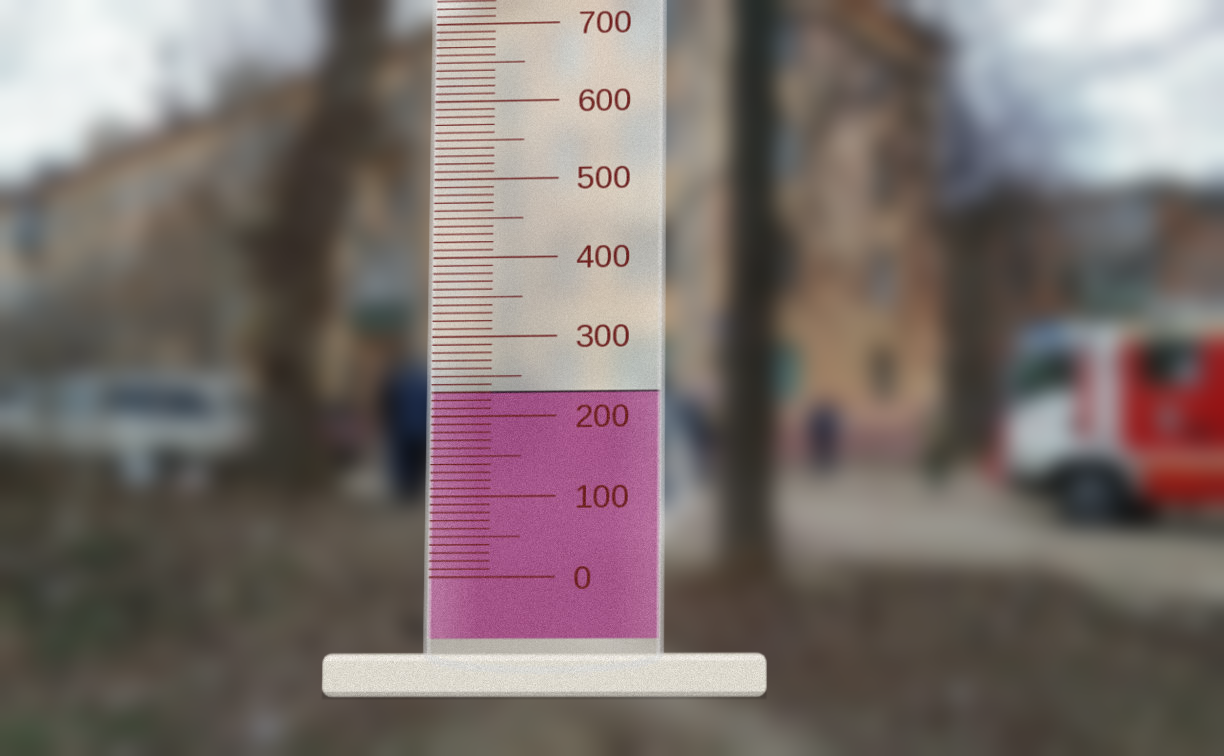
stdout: 230mL
